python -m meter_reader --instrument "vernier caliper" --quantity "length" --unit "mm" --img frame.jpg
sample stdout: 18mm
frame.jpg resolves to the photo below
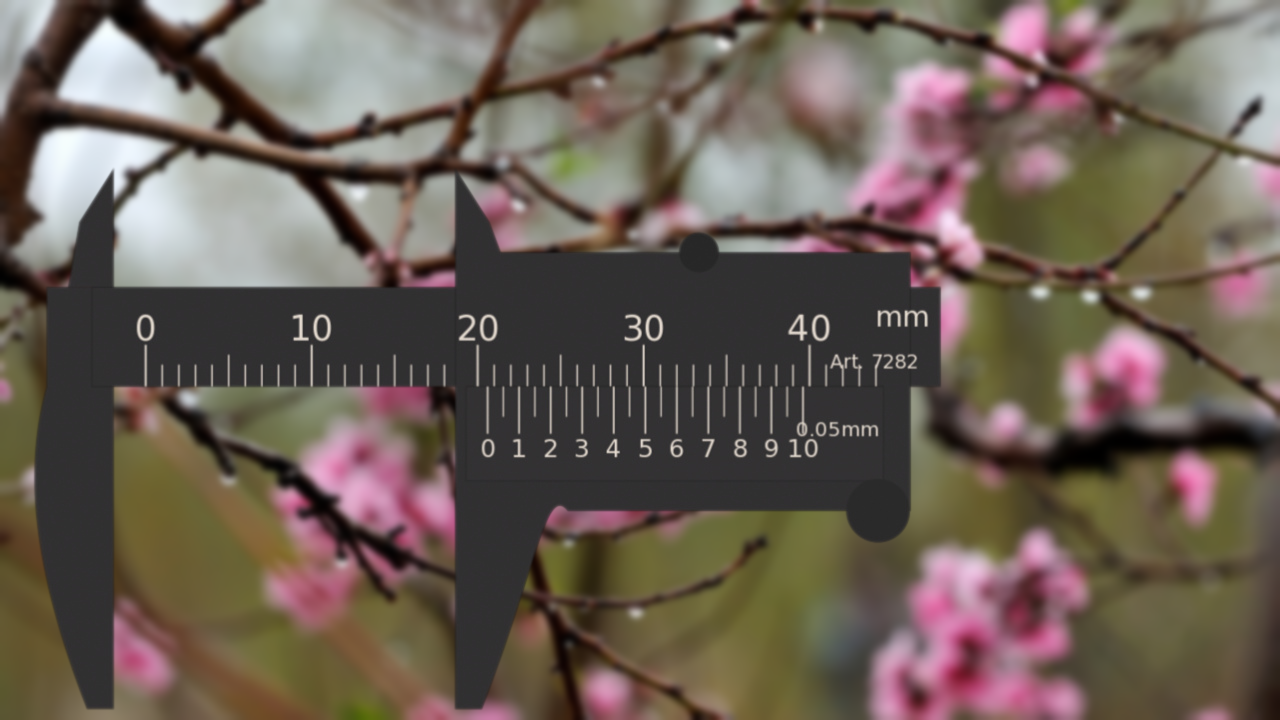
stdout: 20.6mm
